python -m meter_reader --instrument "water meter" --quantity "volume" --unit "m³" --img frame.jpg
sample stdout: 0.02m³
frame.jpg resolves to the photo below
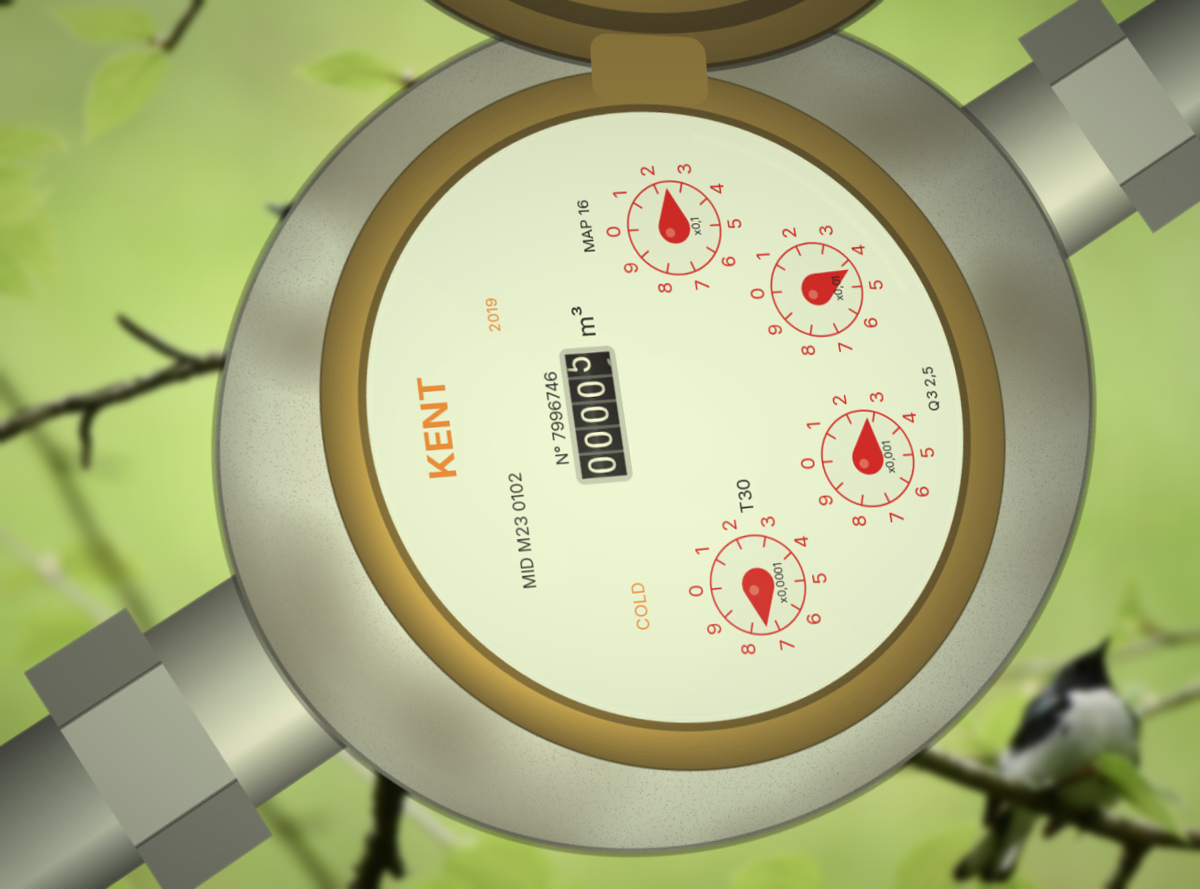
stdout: 5.2427m³
